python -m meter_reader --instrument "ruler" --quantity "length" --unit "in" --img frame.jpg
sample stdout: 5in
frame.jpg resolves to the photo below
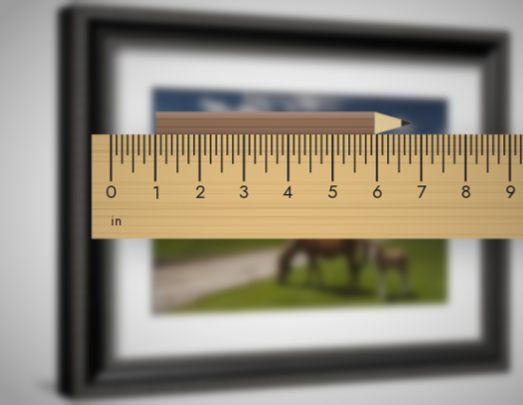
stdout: 5.75in
